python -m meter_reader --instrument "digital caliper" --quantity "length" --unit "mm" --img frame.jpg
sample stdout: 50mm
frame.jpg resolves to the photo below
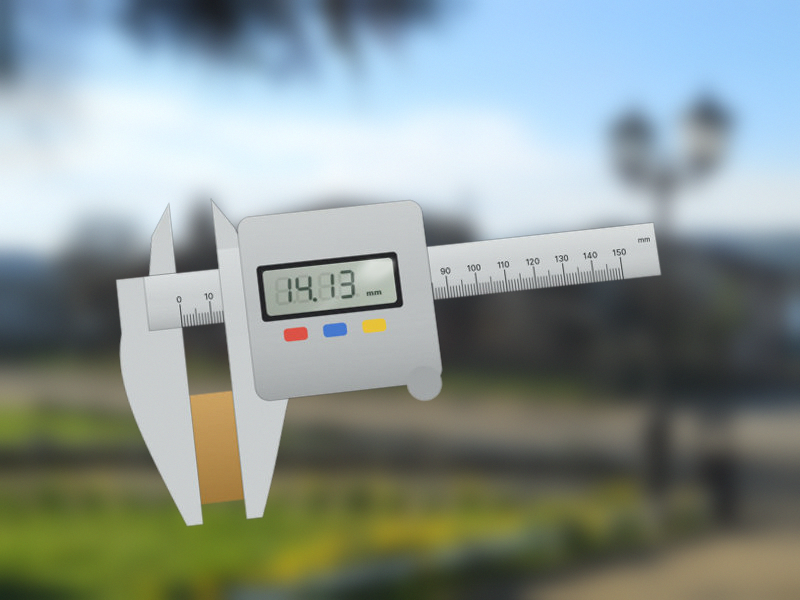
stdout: 14.13mm
